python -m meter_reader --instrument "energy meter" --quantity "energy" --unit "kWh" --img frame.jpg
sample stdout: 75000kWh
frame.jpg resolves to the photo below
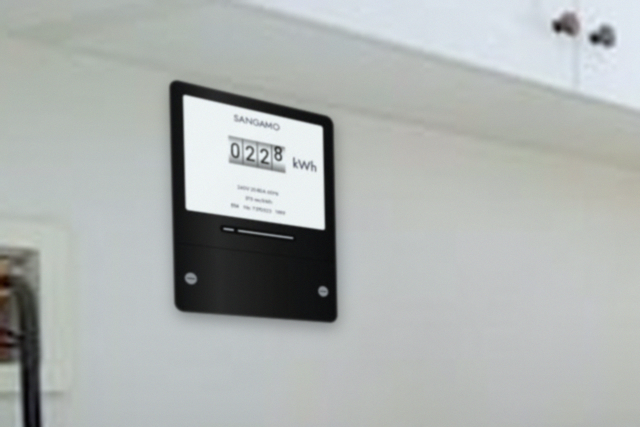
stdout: 228kWh
